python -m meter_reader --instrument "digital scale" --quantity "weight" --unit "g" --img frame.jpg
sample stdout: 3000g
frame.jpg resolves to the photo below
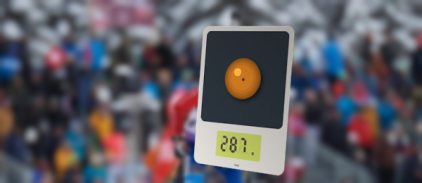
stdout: 287g
